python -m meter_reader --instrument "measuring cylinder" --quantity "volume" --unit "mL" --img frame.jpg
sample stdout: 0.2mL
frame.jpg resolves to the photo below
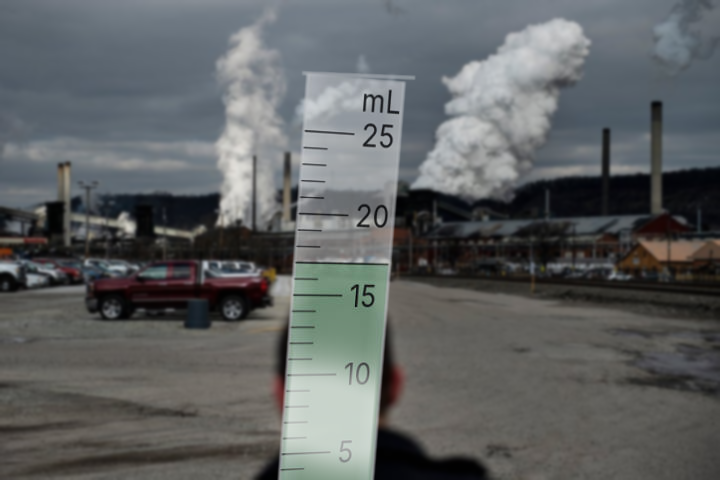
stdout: 17mL
